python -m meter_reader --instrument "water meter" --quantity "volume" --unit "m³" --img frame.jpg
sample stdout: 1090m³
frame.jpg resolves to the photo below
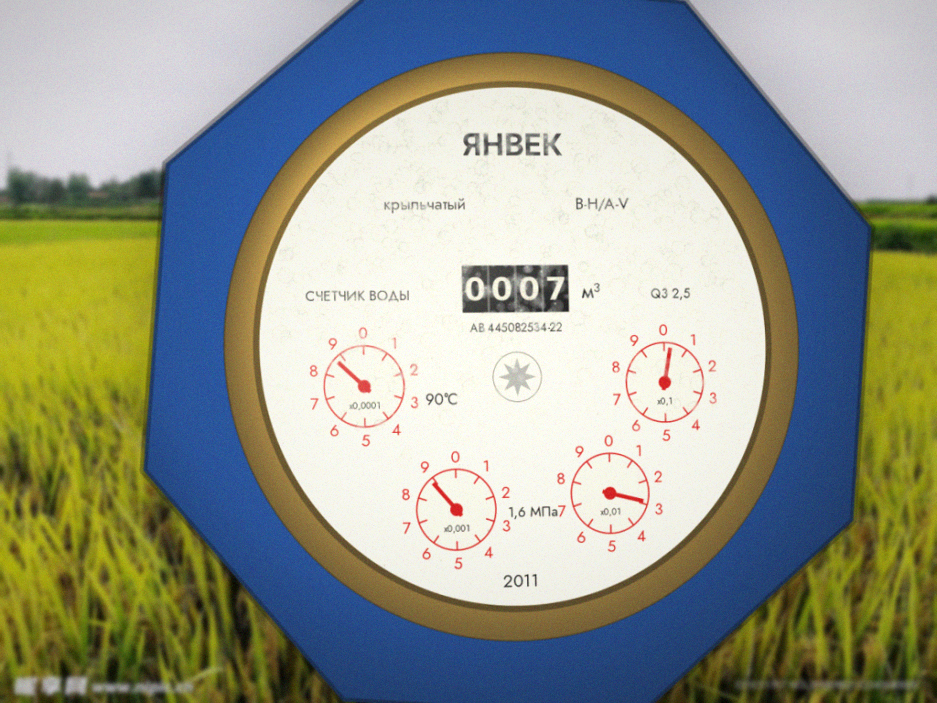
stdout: 7.0288m³
